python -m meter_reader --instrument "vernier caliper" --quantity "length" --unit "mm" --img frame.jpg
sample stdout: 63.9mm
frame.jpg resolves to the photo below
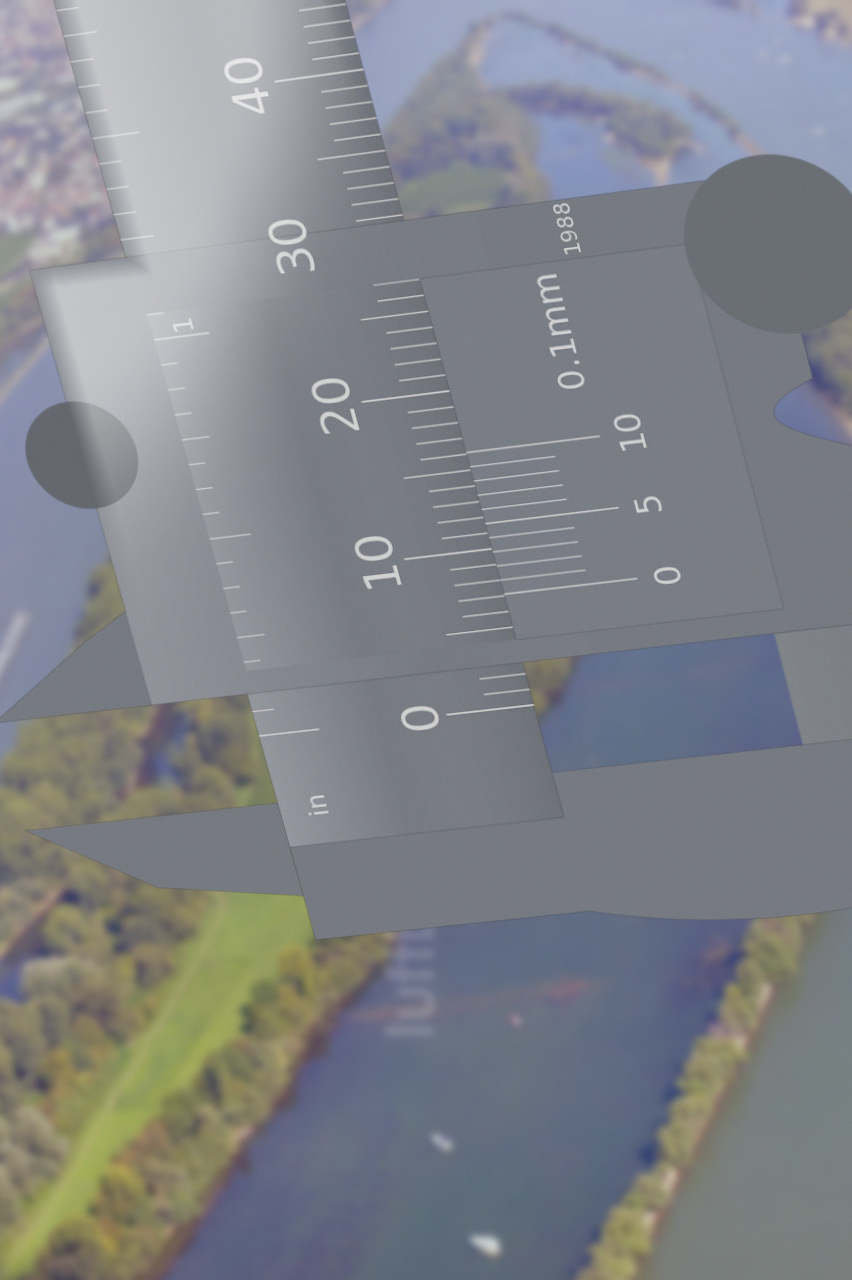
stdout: 7.1mm
